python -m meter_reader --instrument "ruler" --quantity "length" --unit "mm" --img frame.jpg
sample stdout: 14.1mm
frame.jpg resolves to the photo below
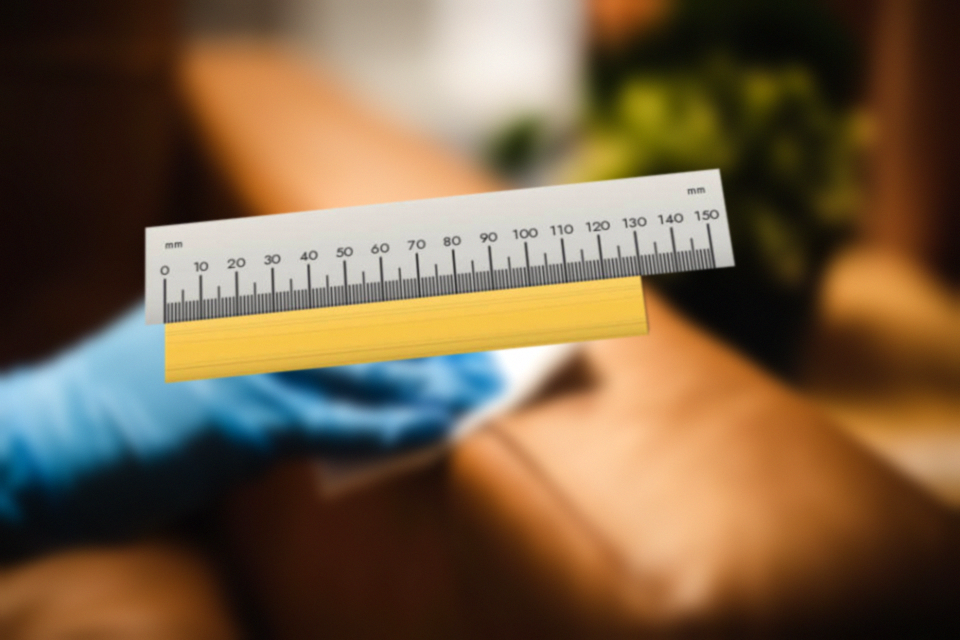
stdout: 130mm
